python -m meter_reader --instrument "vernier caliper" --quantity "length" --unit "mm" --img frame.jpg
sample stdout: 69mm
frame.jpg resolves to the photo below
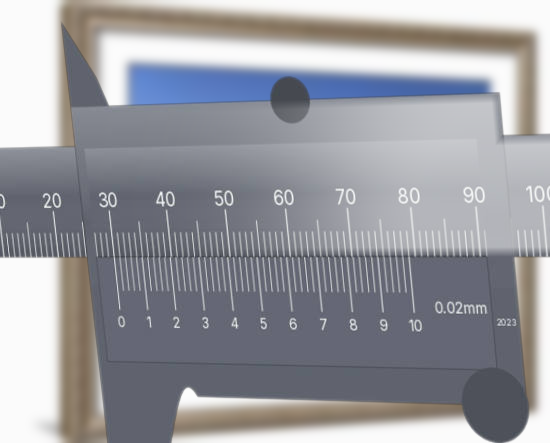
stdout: 30.0mm
